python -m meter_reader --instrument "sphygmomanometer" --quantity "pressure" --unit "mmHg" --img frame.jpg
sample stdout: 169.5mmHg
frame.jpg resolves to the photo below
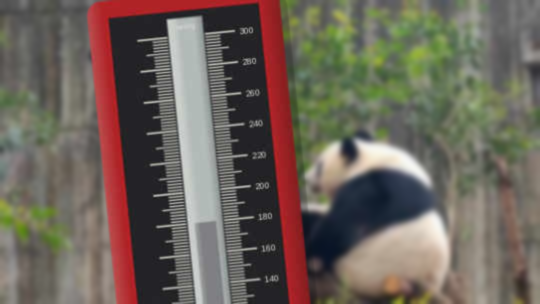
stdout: 180mmHg
